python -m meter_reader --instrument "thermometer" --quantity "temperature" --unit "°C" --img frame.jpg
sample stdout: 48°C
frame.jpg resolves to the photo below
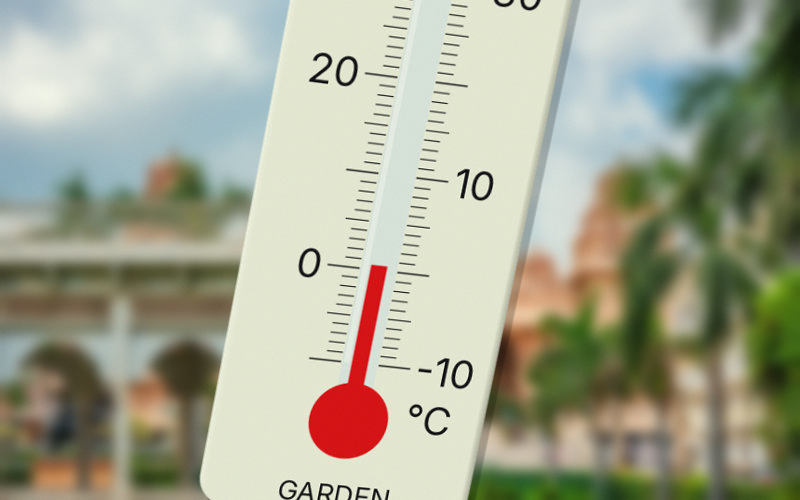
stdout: 0.5°C
